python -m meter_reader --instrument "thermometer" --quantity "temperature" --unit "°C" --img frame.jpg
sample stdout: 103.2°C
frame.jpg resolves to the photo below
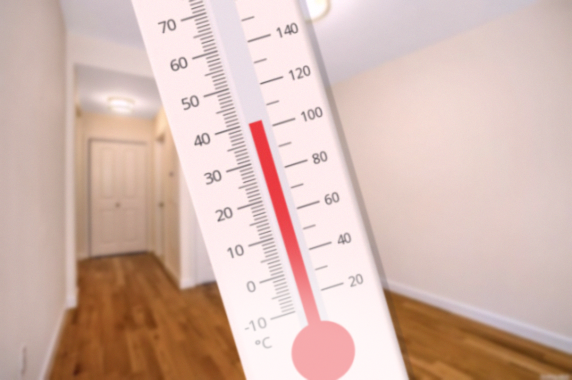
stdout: 40°C
